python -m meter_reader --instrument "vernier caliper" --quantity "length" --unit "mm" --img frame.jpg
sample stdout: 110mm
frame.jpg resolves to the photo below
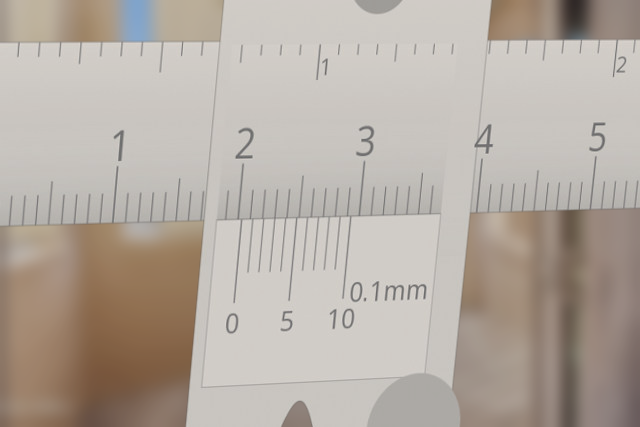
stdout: 20.3mm
